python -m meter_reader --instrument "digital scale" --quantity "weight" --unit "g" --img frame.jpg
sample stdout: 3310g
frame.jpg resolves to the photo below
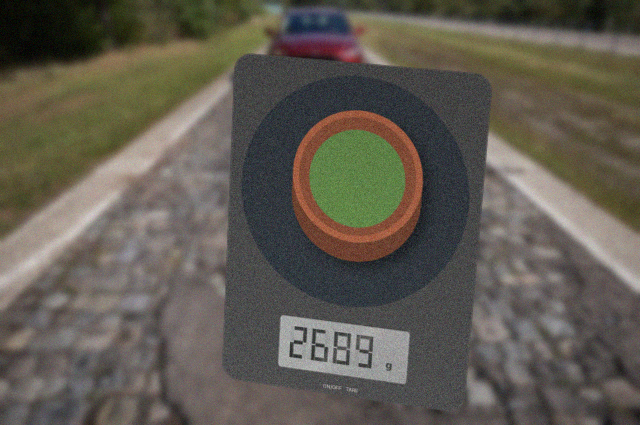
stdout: 2689g
